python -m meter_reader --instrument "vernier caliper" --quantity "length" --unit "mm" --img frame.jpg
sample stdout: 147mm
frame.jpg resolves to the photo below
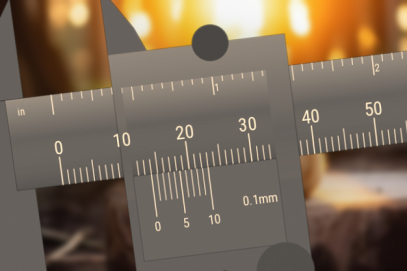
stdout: 14.0mm
